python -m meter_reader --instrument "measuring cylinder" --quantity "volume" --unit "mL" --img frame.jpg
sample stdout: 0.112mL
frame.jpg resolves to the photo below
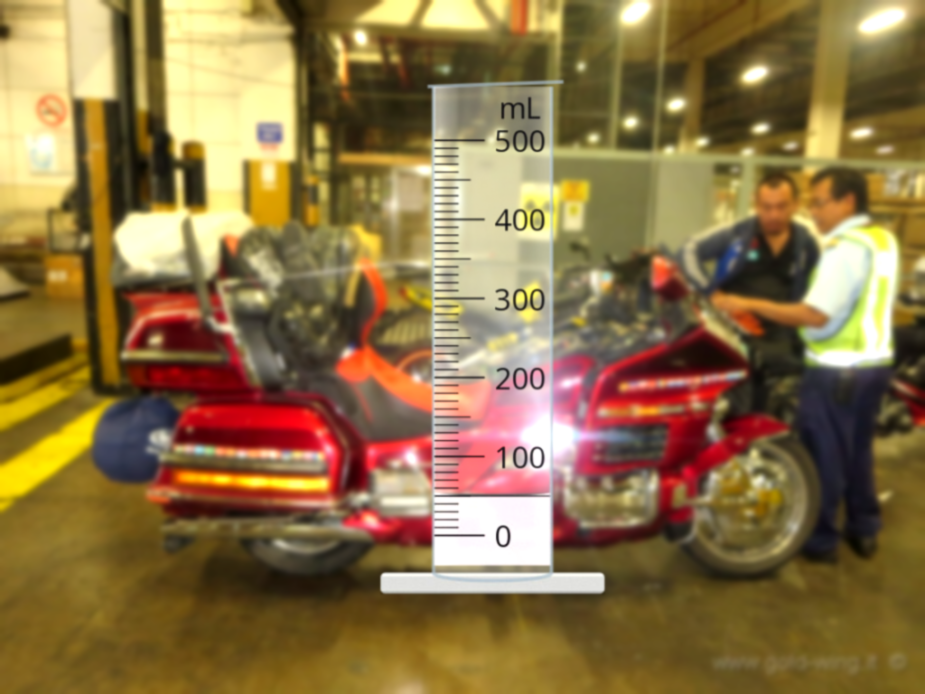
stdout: 50mL
